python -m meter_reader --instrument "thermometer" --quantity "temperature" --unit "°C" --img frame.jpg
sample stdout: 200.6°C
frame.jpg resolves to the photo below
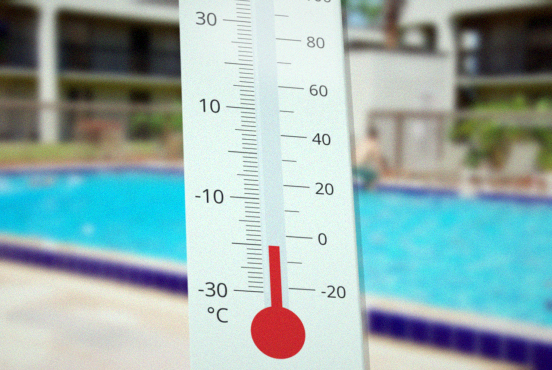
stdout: -20°C
